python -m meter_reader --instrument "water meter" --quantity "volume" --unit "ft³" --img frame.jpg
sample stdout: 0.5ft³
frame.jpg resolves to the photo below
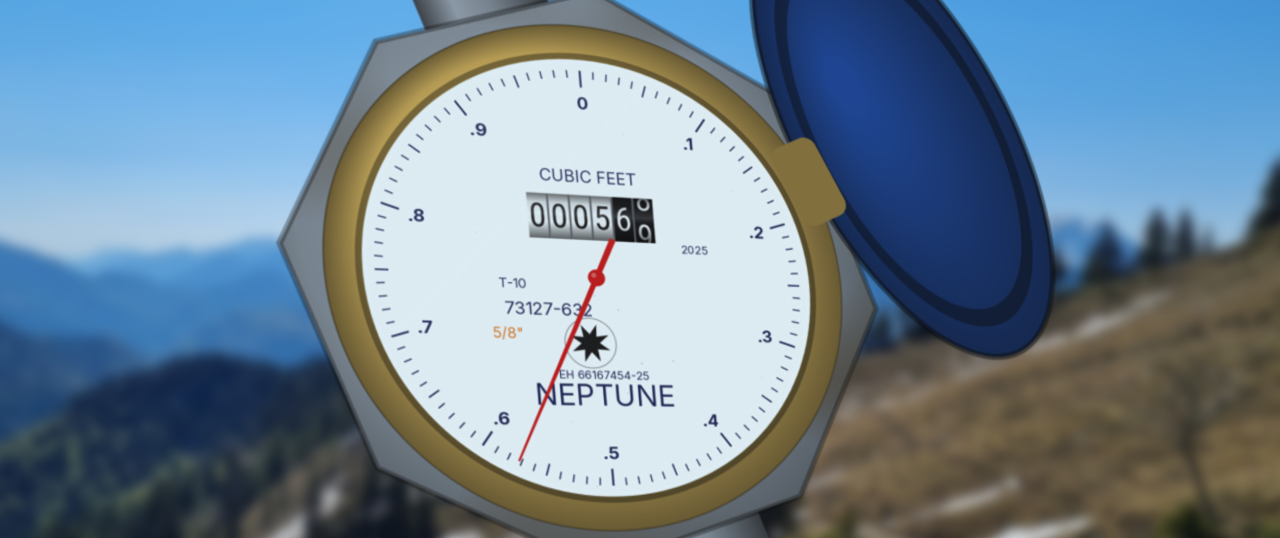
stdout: 568.57ft³
